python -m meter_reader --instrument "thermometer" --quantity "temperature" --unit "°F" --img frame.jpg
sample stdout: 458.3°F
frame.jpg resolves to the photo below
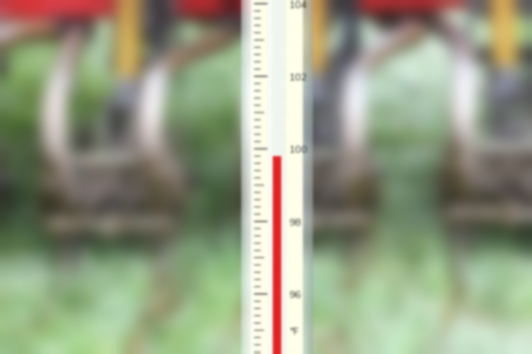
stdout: 99.8°F
